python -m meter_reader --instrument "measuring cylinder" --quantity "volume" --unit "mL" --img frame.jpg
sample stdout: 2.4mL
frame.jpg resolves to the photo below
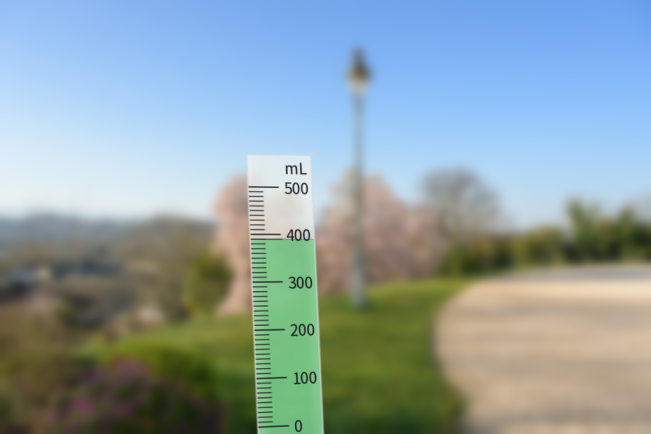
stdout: 390mL
